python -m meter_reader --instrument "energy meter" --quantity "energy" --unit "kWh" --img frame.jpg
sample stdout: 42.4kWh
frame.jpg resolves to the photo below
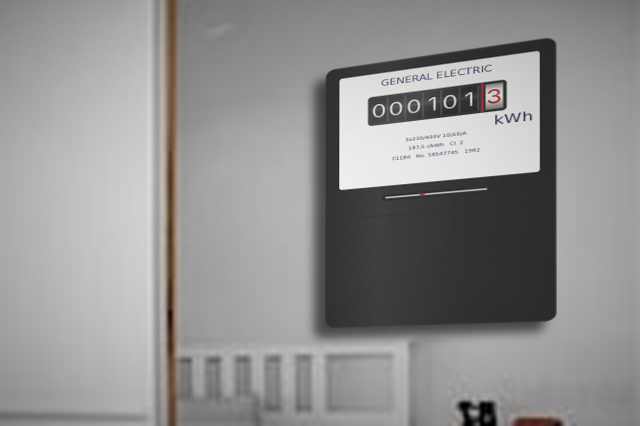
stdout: 101.3kWh
